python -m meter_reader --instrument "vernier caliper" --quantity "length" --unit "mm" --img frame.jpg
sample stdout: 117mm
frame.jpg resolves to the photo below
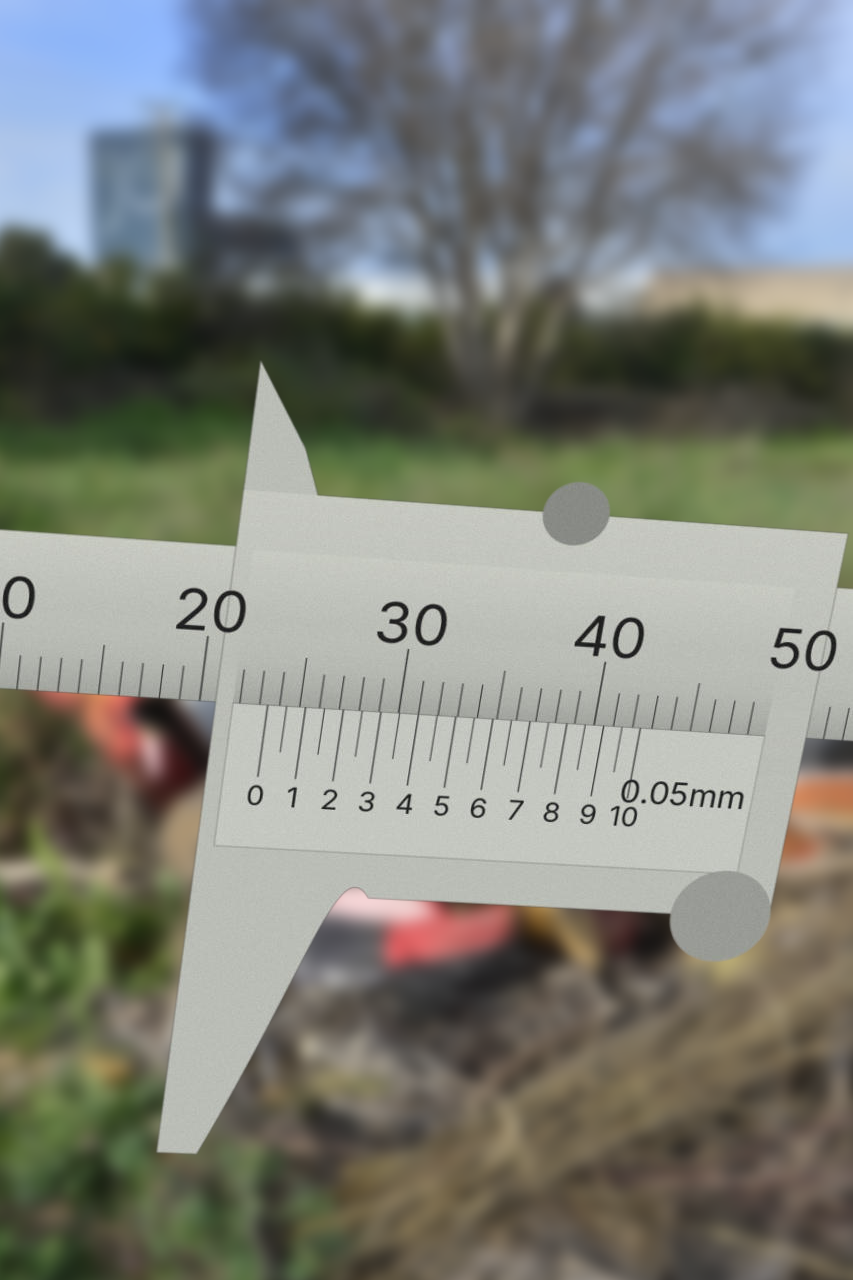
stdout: 23.4mm
